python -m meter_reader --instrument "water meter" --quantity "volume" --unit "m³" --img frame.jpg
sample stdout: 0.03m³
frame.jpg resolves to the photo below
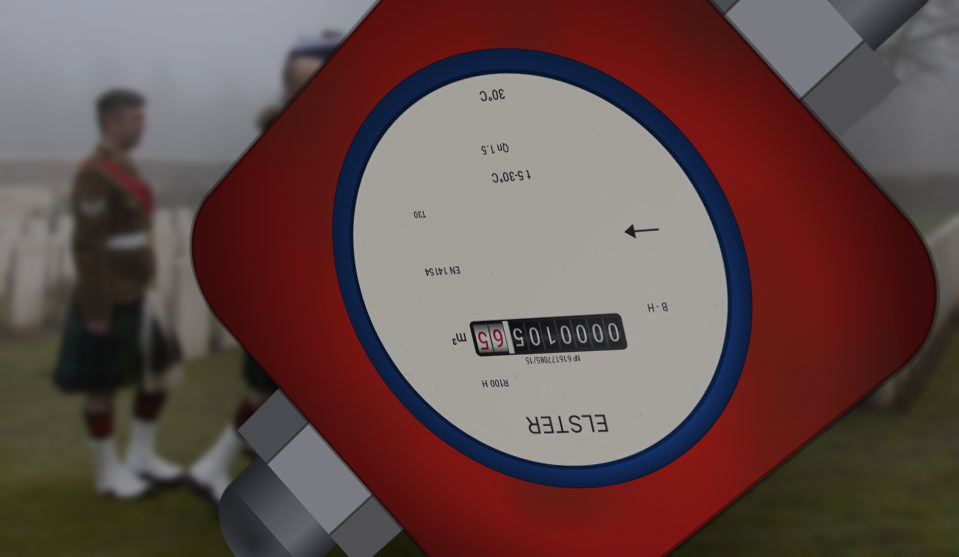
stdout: 105.65m³
